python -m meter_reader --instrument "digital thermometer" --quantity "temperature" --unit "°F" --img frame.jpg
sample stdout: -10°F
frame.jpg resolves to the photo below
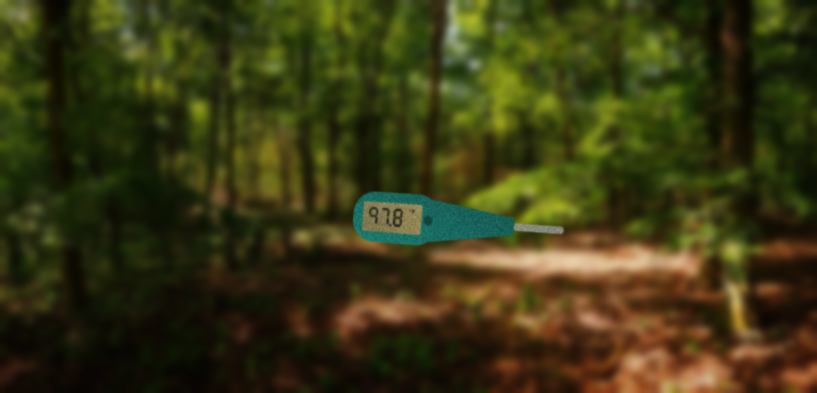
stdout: 97.8°F
